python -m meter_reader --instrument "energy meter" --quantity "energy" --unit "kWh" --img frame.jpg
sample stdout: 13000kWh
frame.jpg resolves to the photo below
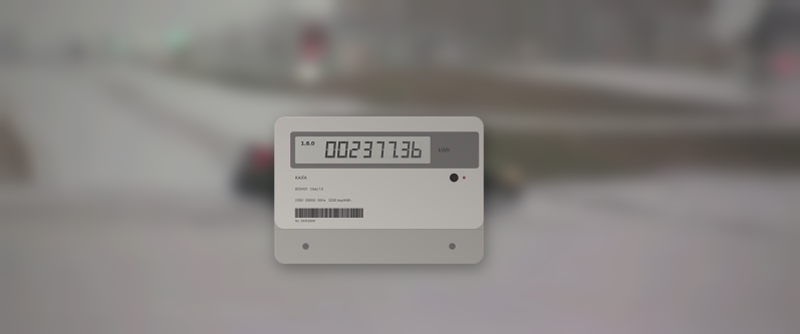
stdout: 2377.36kWh
